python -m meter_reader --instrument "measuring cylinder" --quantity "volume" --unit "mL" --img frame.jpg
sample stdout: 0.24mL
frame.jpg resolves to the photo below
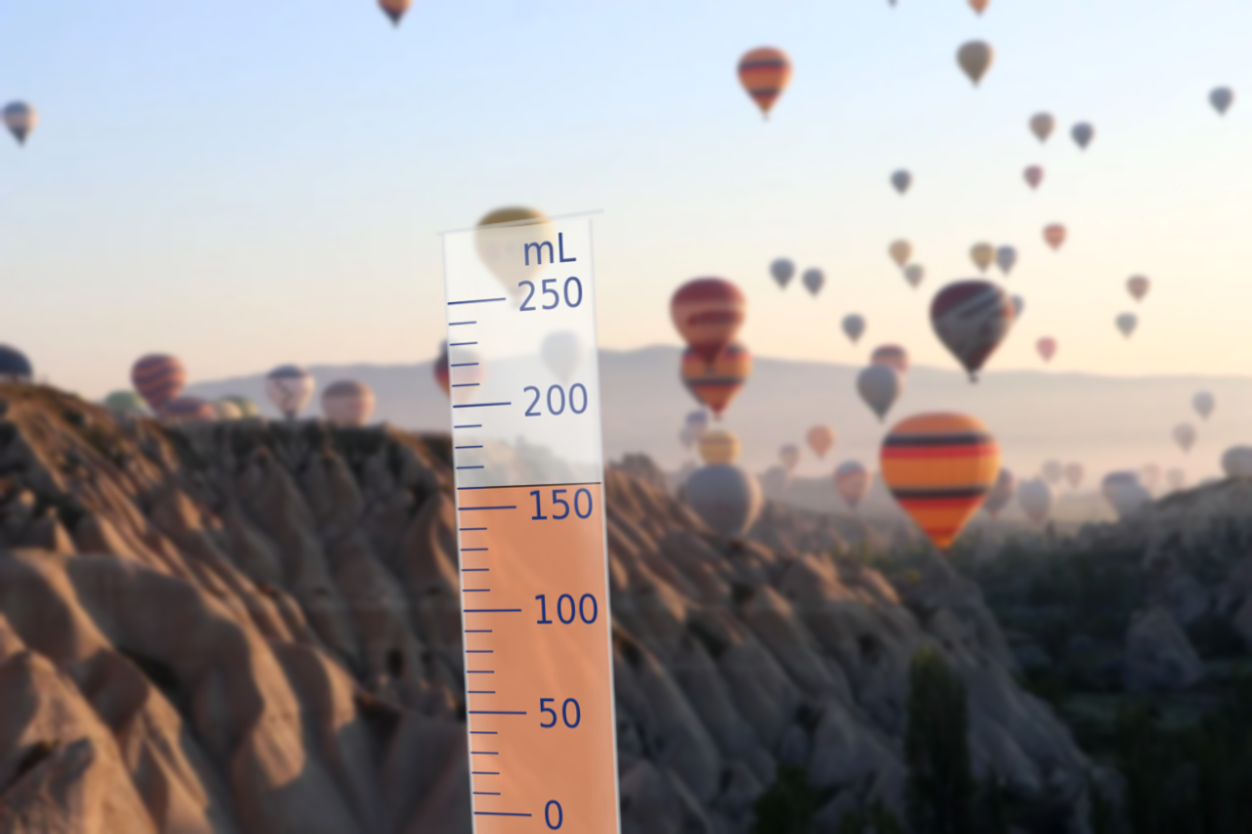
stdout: 160mL
